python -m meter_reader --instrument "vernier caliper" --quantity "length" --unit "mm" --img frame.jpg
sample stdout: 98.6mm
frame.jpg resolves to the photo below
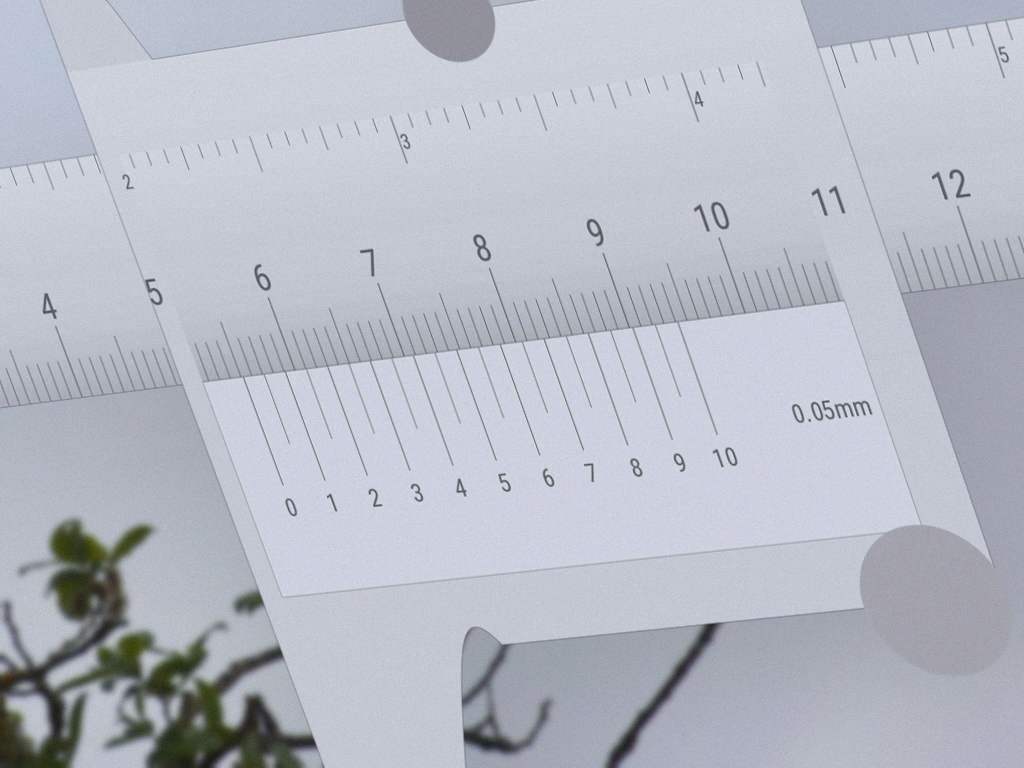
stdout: 55.2mm
